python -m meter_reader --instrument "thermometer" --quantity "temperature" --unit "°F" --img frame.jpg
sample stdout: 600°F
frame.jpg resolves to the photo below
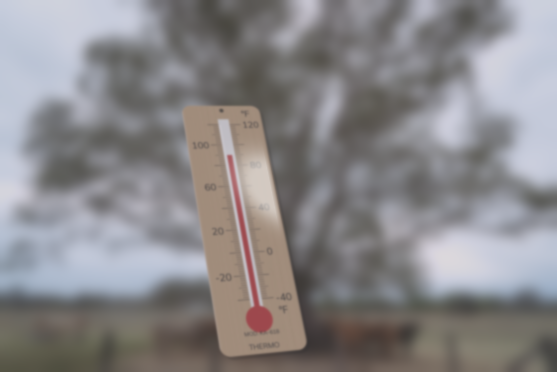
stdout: 90°F
